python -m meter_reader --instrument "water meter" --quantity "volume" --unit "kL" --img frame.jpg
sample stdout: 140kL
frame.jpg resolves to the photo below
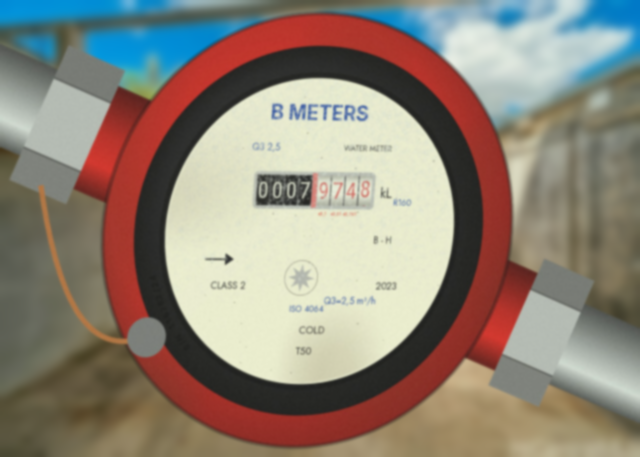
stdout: 7.9748kL
